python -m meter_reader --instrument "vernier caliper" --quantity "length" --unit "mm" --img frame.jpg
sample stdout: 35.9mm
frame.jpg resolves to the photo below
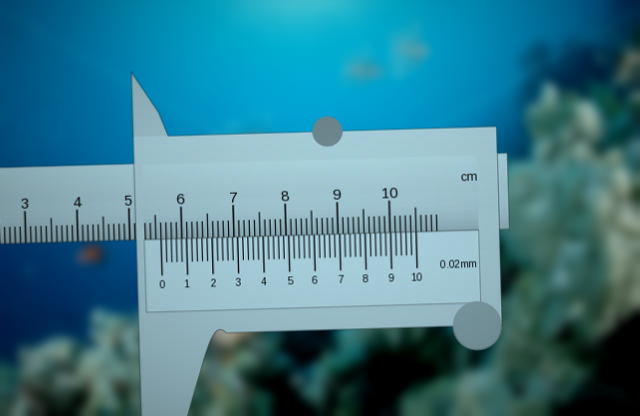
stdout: 56.0mm
